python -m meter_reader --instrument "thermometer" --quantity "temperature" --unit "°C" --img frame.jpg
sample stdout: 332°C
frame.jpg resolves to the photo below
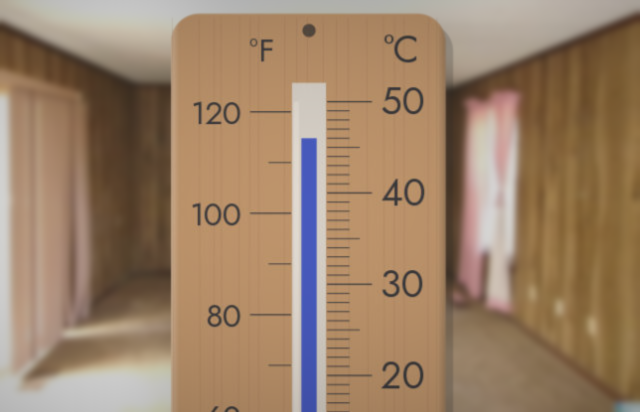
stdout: 46°C
